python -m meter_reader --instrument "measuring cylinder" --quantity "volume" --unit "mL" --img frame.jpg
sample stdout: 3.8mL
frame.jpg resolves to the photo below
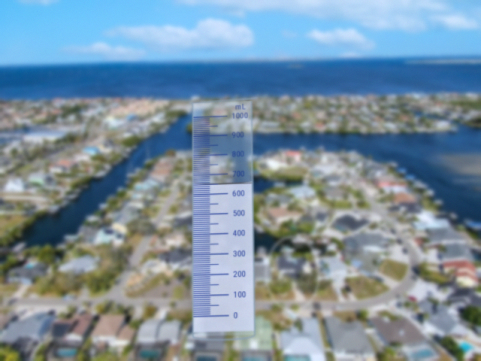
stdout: 650mL
